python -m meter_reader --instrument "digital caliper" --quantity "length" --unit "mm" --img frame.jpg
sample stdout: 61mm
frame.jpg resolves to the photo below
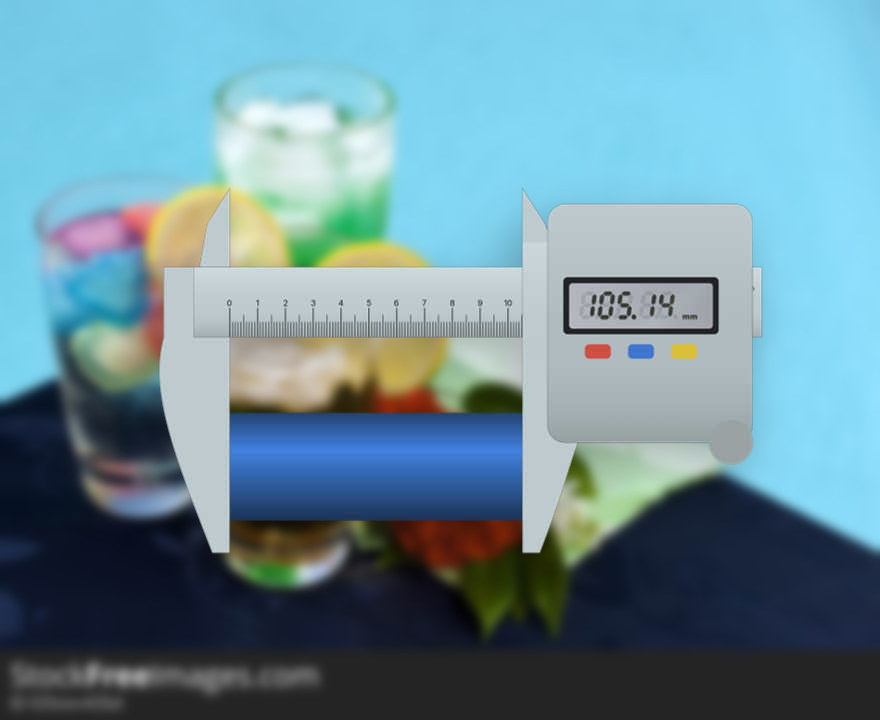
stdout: 105.14mm
